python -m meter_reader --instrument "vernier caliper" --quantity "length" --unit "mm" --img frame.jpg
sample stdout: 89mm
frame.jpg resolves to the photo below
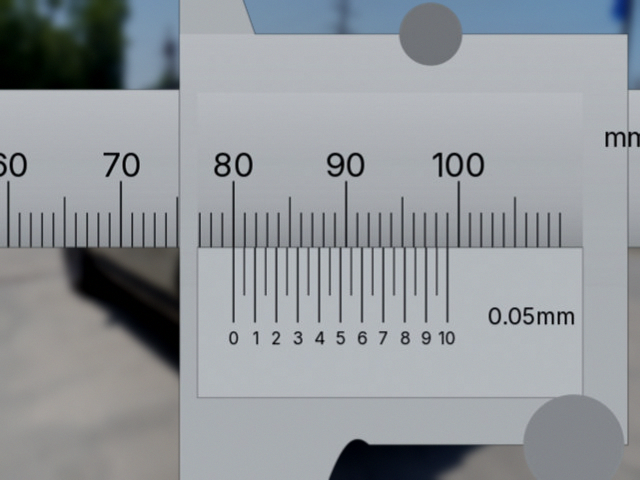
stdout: 80.0mm
